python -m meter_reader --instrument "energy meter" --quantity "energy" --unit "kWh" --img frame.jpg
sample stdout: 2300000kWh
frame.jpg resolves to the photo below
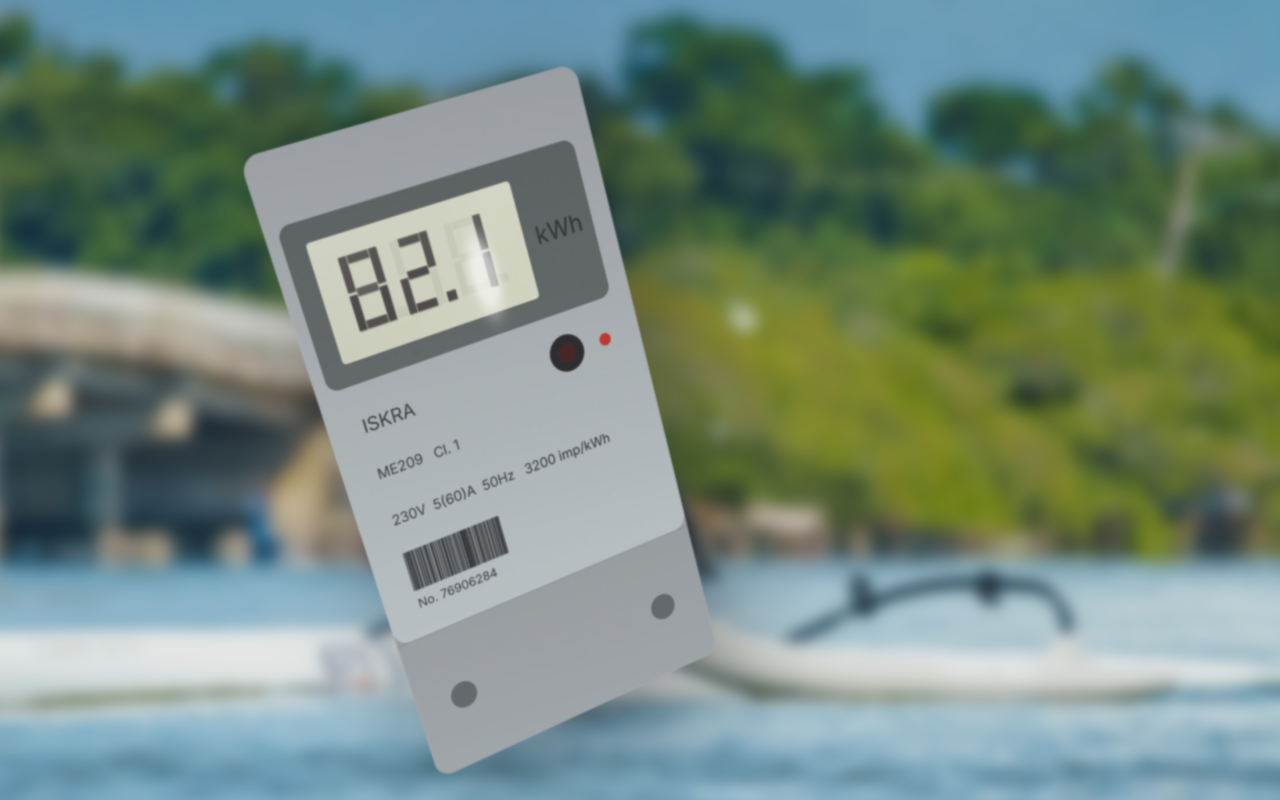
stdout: 82.1kWh
